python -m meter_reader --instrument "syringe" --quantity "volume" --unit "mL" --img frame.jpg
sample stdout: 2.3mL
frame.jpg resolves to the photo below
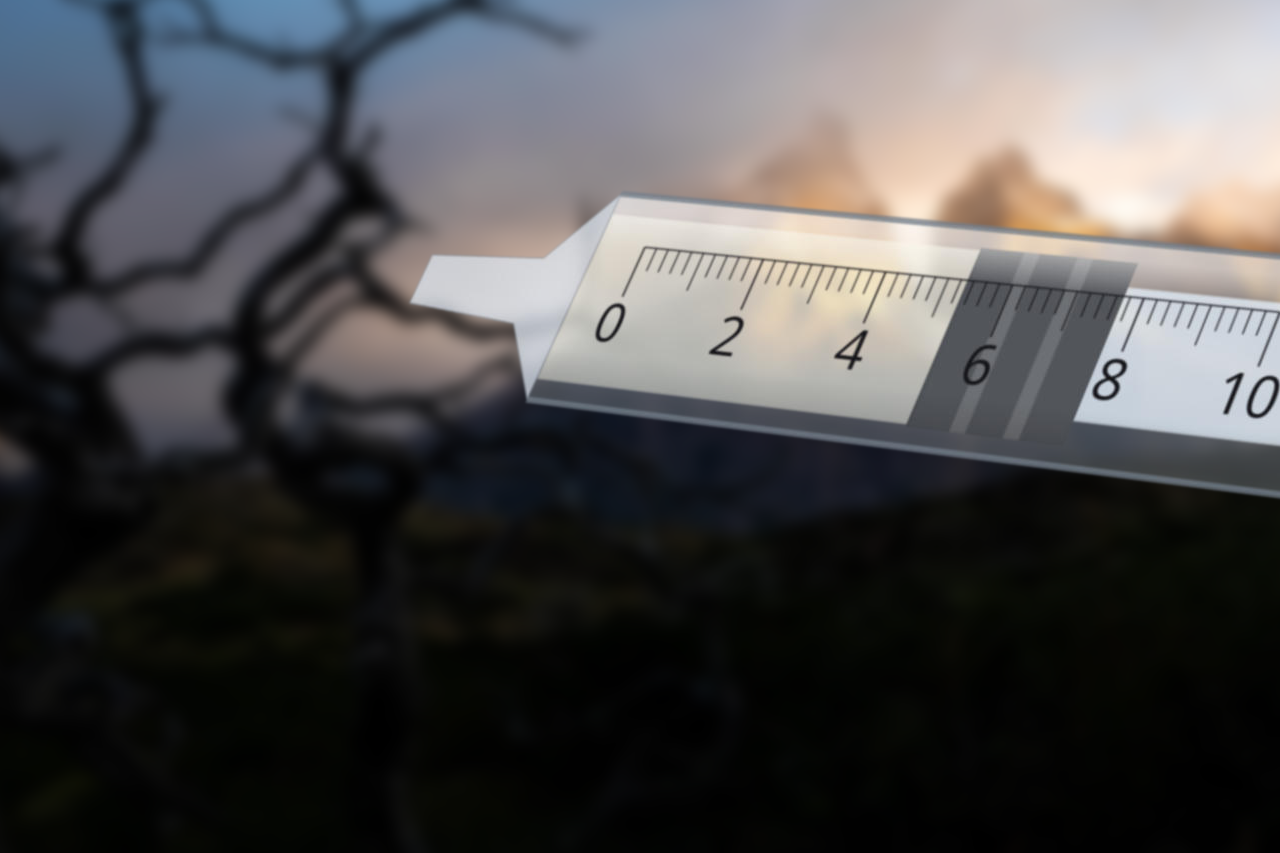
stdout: 5.3mL
